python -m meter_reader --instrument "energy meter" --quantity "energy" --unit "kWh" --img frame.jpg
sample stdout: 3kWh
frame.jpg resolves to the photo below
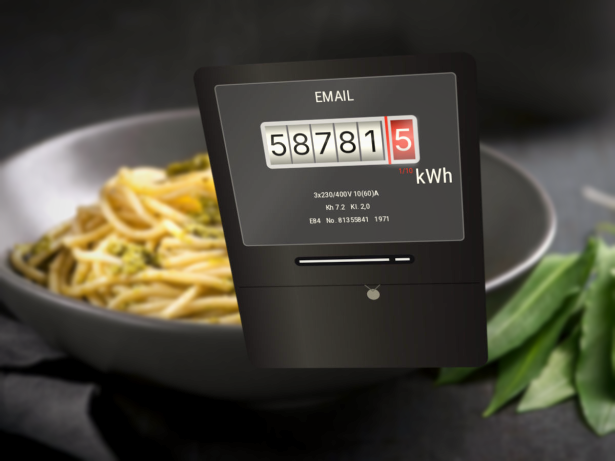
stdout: 58781.5kWh
